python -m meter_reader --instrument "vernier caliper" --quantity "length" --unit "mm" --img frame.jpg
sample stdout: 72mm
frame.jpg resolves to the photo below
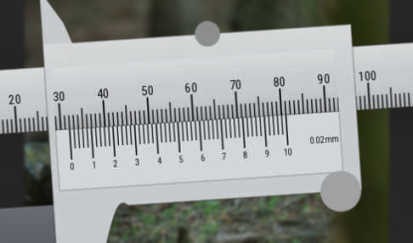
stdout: 32.0mm
